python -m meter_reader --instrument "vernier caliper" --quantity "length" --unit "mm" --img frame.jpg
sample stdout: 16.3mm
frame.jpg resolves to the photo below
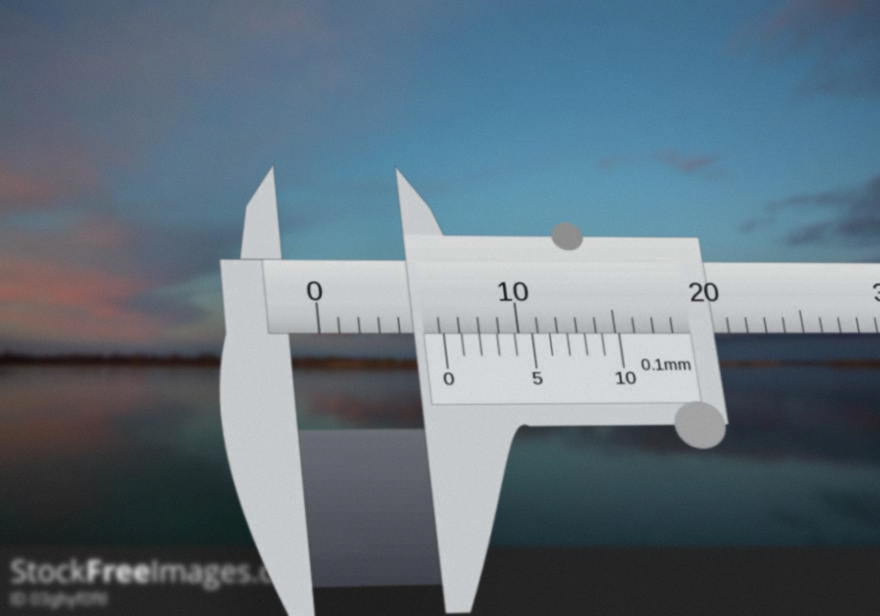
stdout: 6.2mm
